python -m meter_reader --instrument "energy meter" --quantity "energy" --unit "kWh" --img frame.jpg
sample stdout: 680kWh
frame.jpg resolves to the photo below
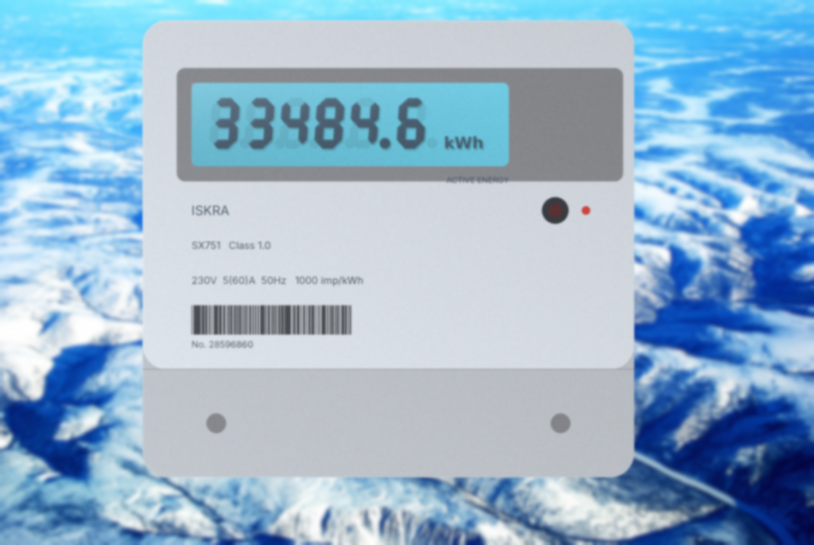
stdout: 33484.6kWh
